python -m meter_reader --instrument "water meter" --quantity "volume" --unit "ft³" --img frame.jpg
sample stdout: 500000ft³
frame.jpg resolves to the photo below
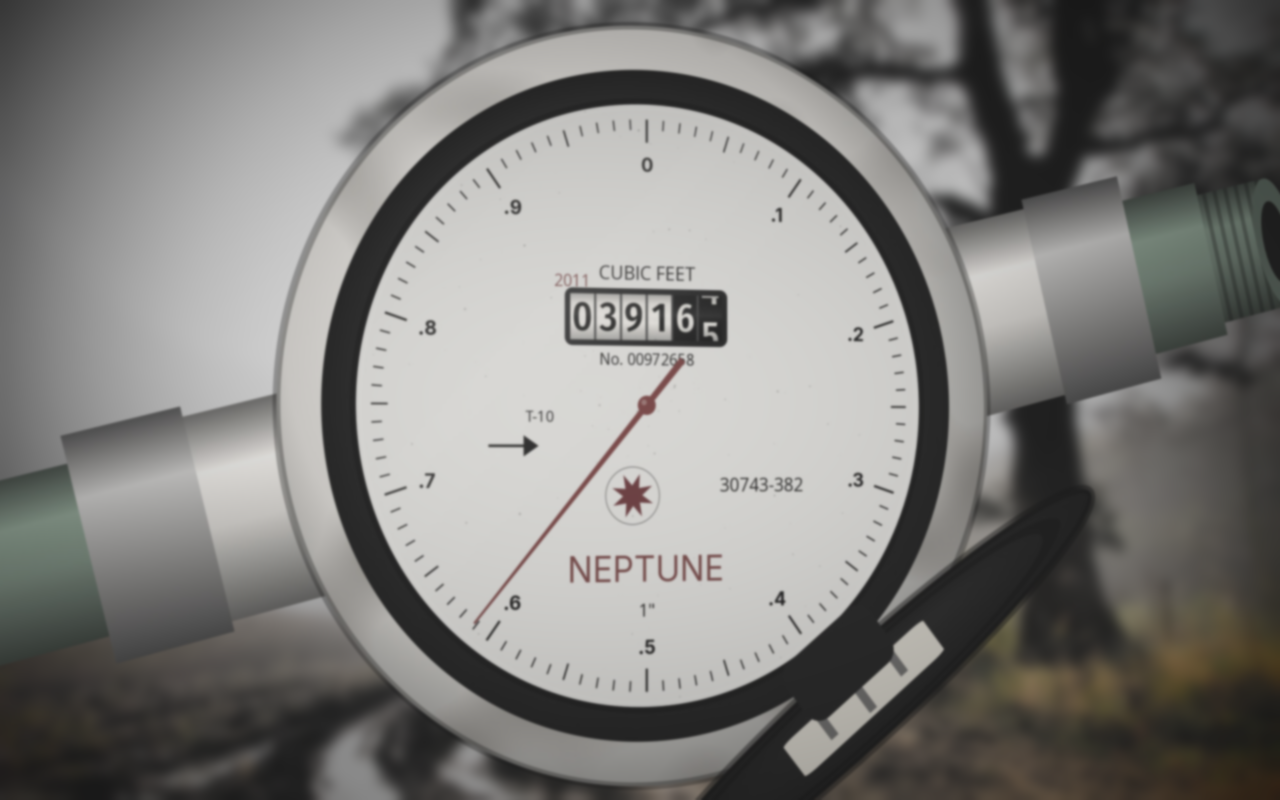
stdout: 39164.61ft³
